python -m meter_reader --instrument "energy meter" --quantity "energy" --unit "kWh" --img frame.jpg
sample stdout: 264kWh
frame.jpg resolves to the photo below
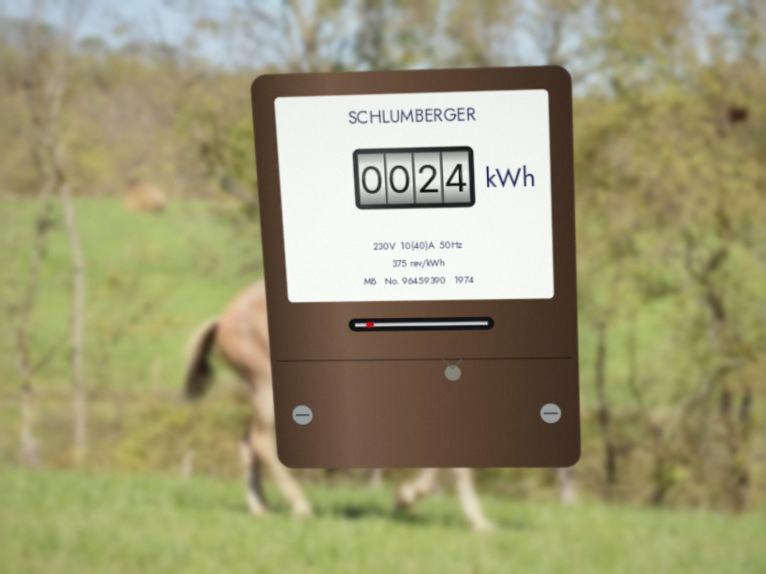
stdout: 24kWh
